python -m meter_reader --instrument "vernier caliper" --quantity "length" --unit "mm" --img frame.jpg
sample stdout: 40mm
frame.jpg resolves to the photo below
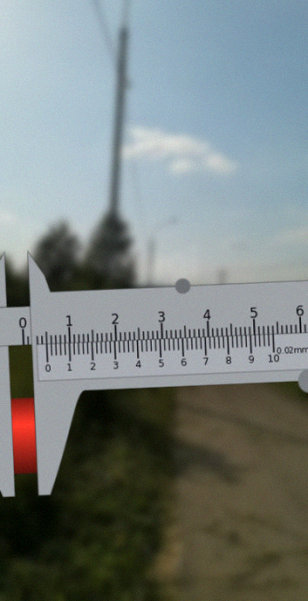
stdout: 5.0mm
